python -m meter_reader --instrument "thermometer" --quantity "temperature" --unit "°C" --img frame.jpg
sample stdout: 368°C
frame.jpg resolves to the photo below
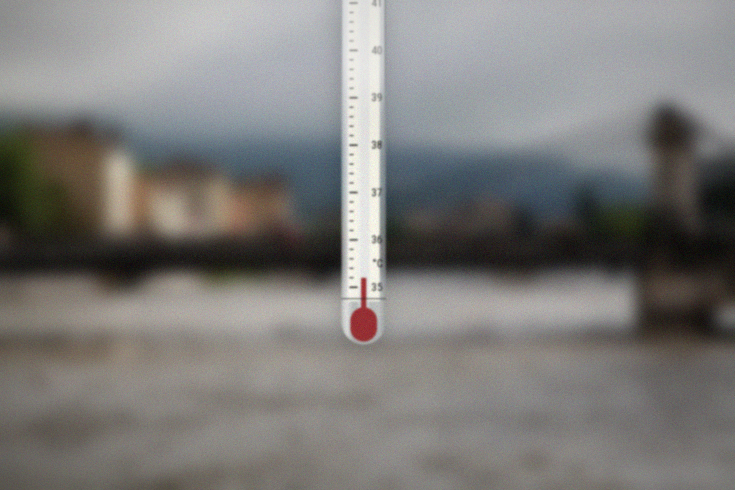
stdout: 35.2°C
